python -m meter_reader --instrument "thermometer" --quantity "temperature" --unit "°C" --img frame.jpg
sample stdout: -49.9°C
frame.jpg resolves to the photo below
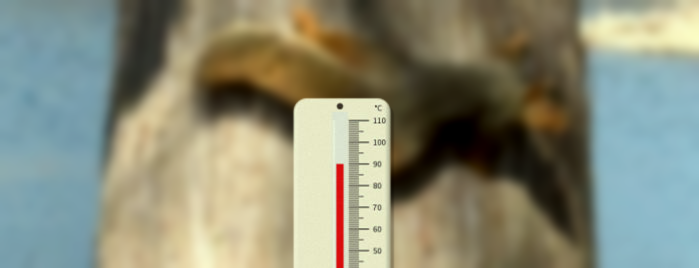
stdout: 90°C
